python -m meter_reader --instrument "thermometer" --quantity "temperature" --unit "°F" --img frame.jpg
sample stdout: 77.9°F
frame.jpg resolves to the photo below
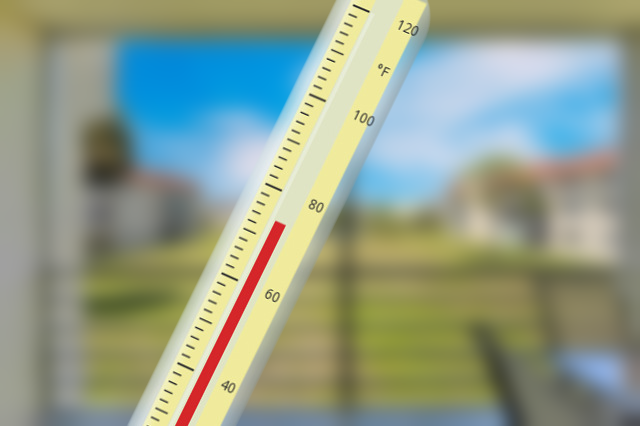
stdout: 74°F
